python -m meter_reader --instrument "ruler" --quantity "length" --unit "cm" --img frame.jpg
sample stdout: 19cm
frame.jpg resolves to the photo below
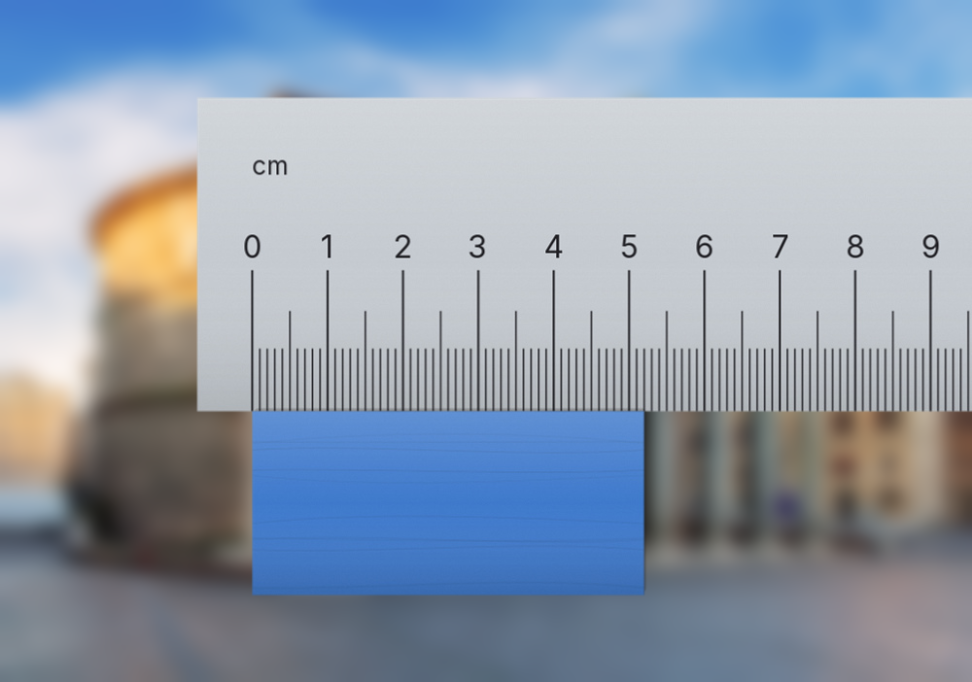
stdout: 5.2cm
